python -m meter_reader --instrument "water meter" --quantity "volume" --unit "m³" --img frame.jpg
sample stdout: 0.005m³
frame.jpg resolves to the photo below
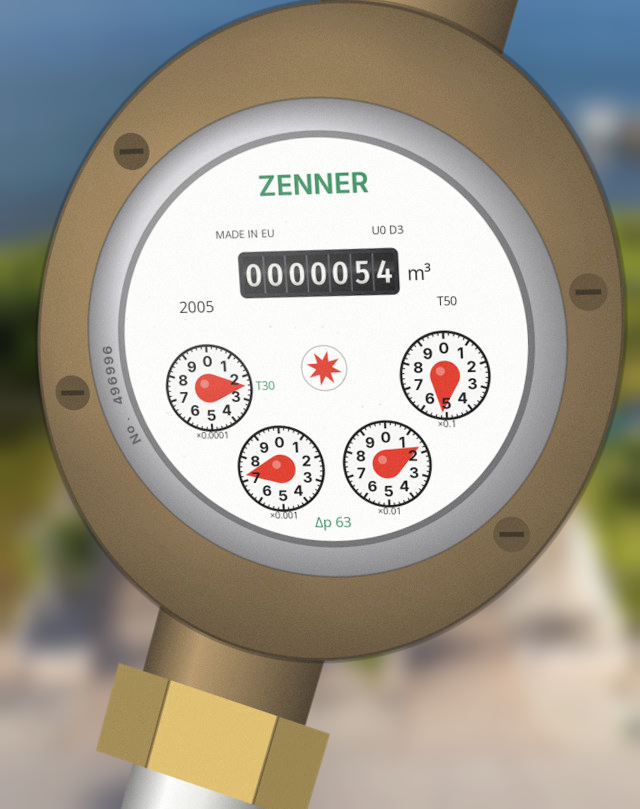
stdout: 54.5172m³
